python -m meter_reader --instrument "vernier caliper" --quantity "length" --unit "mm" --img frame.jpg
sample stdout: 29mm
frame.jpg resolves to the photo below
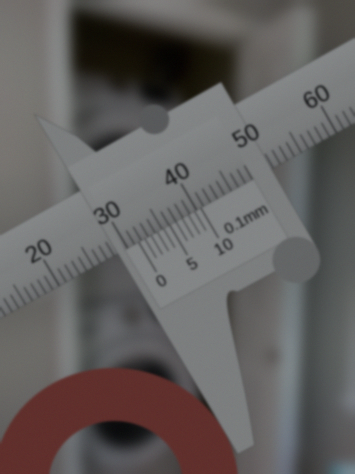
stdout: 31.6mm
